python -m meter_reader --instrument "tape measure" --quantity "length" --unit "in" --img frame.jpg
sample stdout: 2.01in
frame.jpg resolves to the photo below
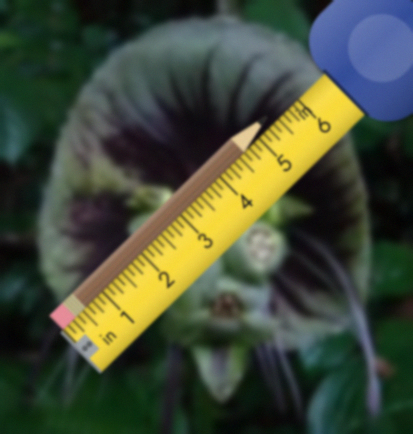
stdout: 5.375in
